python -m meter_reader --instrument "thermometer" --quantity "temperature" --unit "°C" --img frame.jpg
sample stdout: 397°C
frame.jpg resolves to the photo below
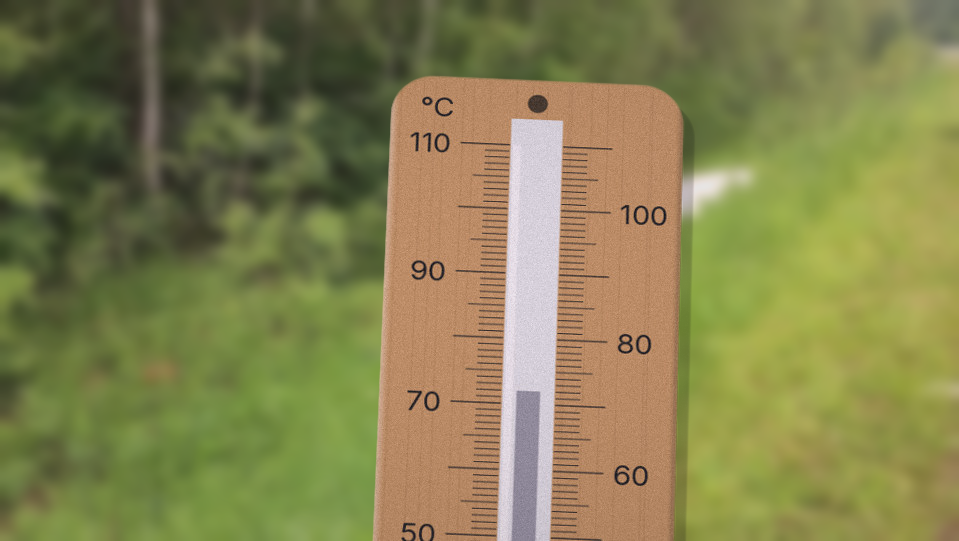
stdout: 72°C
